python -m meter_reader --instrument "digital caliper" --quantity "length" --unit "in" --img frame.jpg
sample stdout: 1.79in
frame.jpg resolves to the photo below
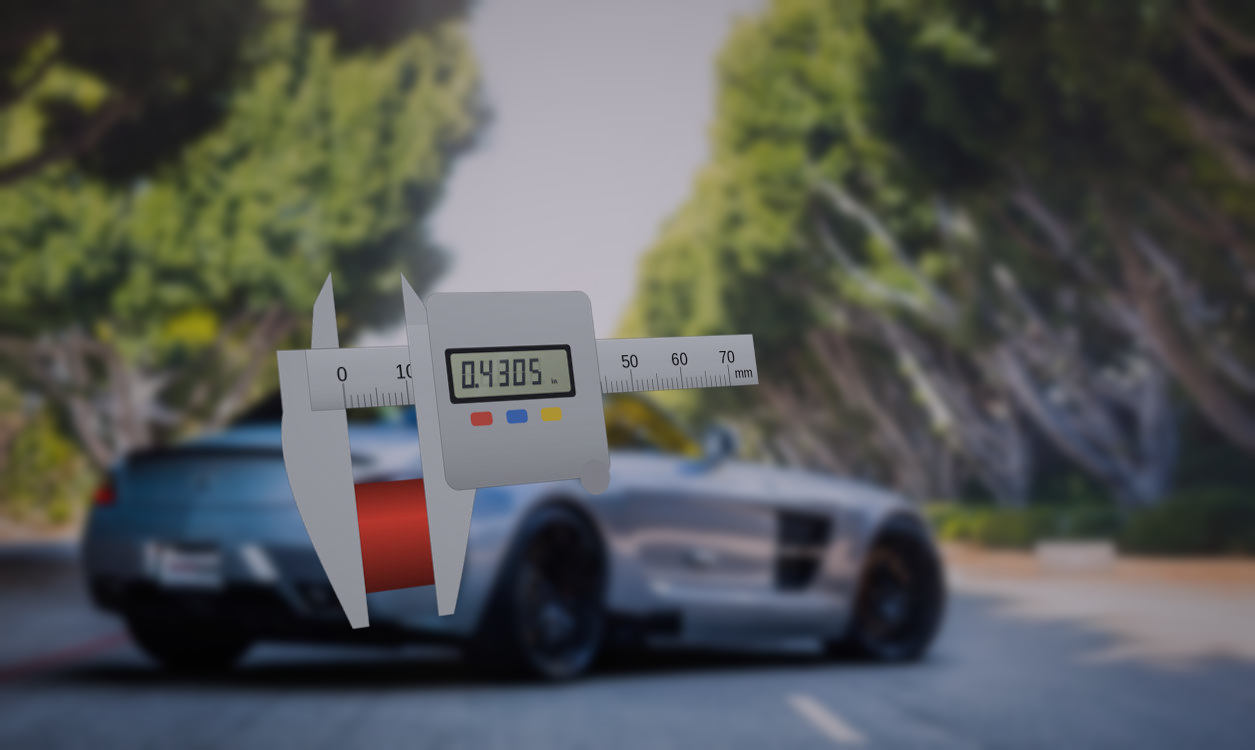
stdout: 0.4305in
